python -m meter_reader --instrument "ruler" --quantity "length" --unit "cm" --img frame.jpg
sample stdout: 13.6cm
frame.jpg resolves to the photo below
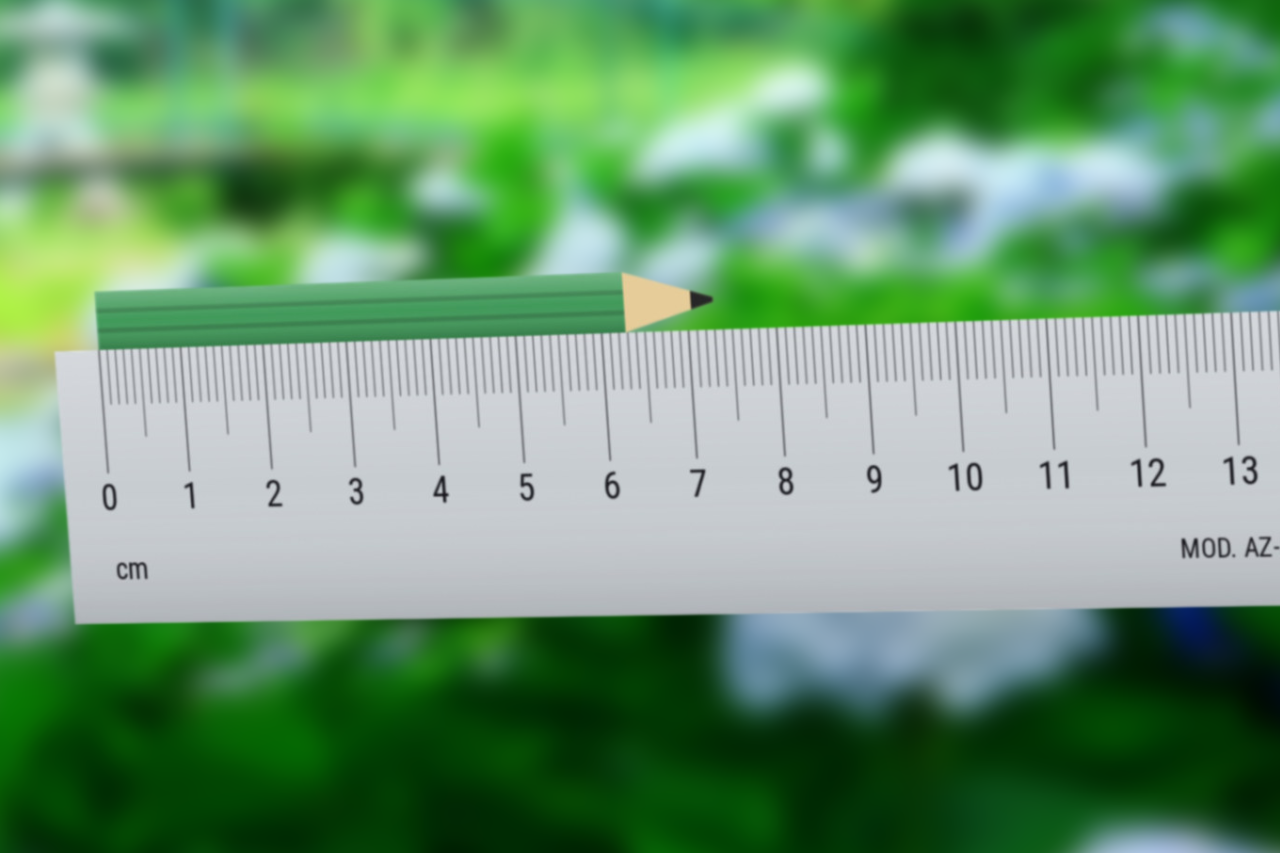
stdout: 7.3cm
